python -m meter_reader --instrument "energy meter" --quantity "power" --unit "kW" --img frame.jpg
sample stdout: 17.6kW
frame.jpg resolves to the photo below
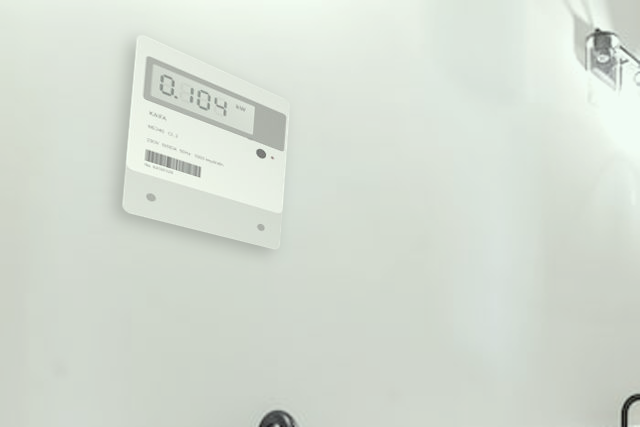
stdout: 0.104kW
